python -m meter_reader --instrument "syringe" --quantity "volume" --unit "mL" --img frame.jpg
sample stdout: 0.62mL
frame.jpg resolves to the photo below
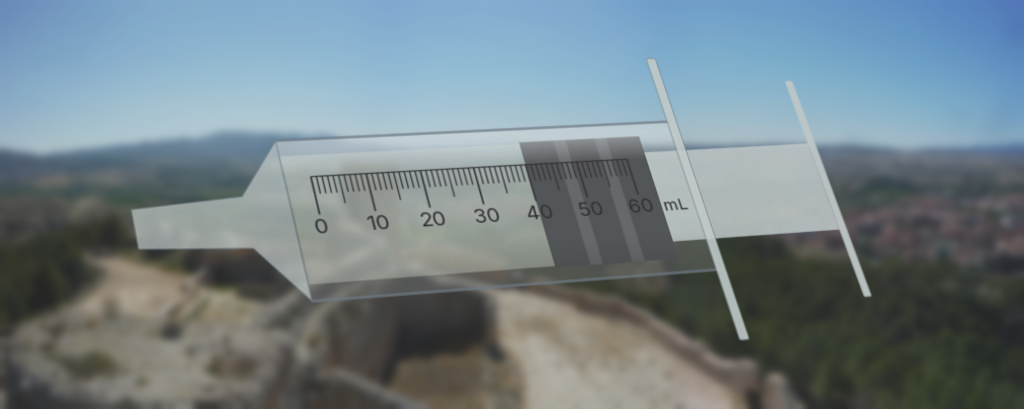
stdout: 40mL
